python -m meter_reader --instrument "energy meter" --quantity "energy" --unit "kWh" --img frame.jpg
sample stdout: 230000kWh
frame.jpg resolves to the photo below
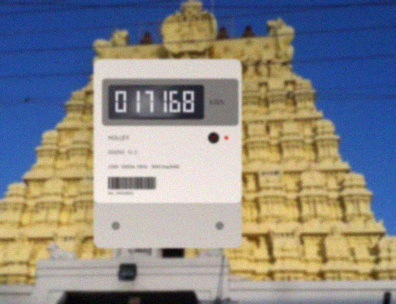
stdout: 17168kWh
